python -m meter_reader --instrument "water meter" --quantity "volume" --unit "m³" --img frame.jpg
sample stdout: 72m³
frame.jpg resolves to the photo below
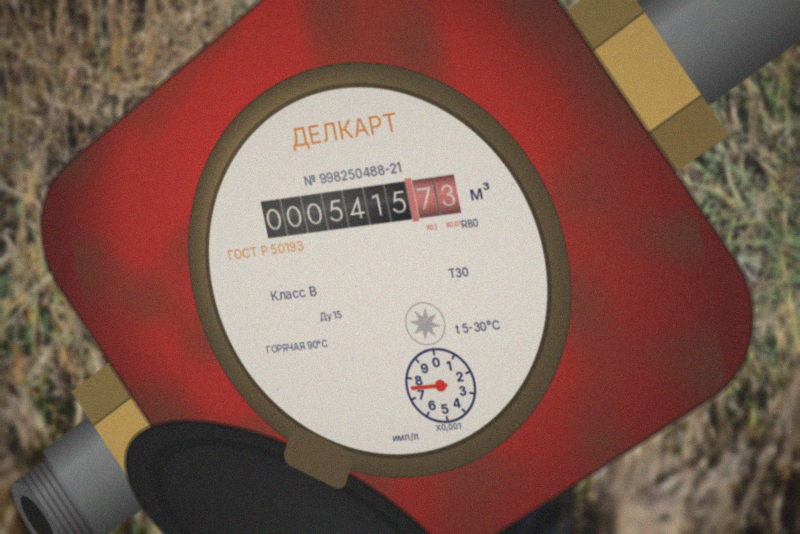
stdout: 5415.737m³
